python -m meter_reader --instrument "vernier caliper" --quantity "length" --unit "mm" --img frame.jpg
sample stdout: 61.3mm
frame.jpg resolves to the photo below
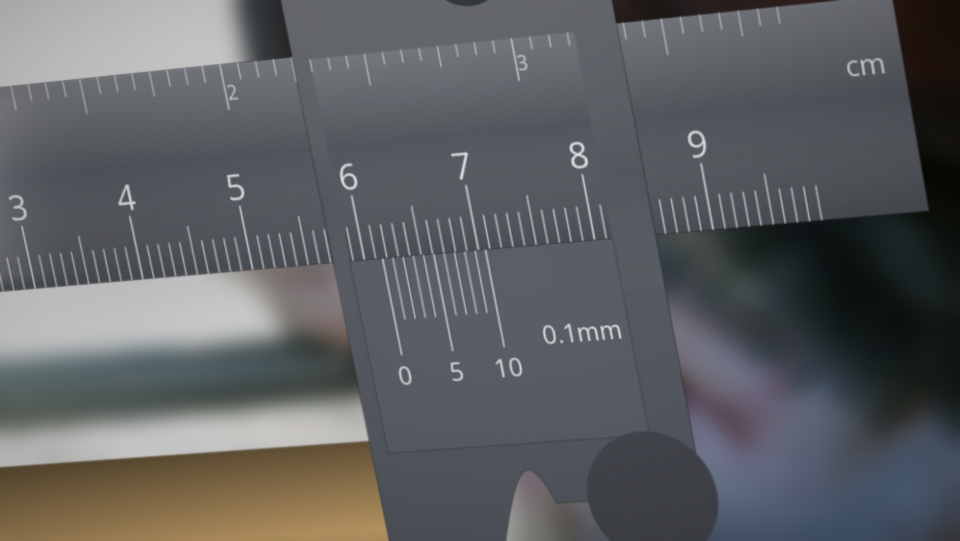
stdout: 61.6mm
